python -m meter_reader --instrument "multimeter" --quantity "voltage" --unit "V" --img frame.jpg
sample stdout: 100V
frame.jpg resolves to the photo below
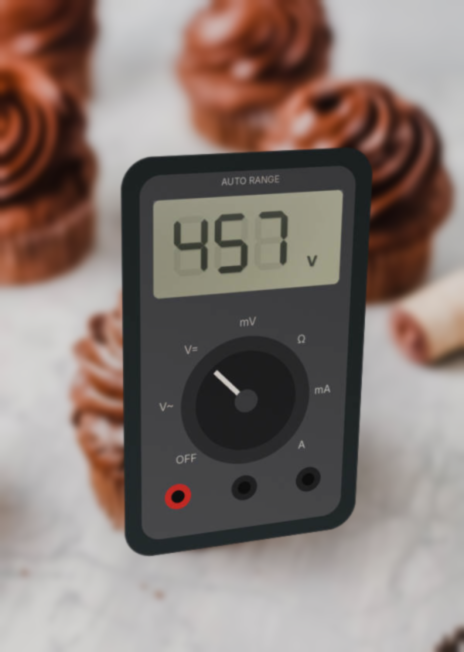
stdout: 457V
